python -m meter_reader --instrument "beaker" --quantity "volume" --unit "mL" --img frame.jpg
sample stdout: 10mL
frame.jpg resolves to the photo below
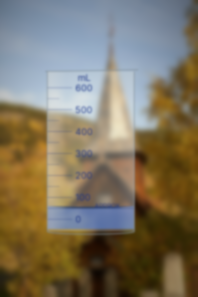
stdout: 50mL
